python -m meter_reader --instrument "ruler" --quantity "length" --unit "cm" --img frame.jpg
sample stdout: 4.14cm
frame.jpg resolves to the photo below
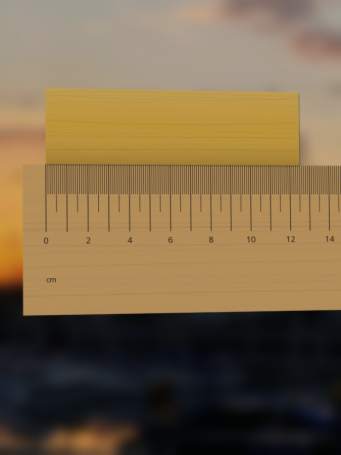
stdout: 12.5cm
